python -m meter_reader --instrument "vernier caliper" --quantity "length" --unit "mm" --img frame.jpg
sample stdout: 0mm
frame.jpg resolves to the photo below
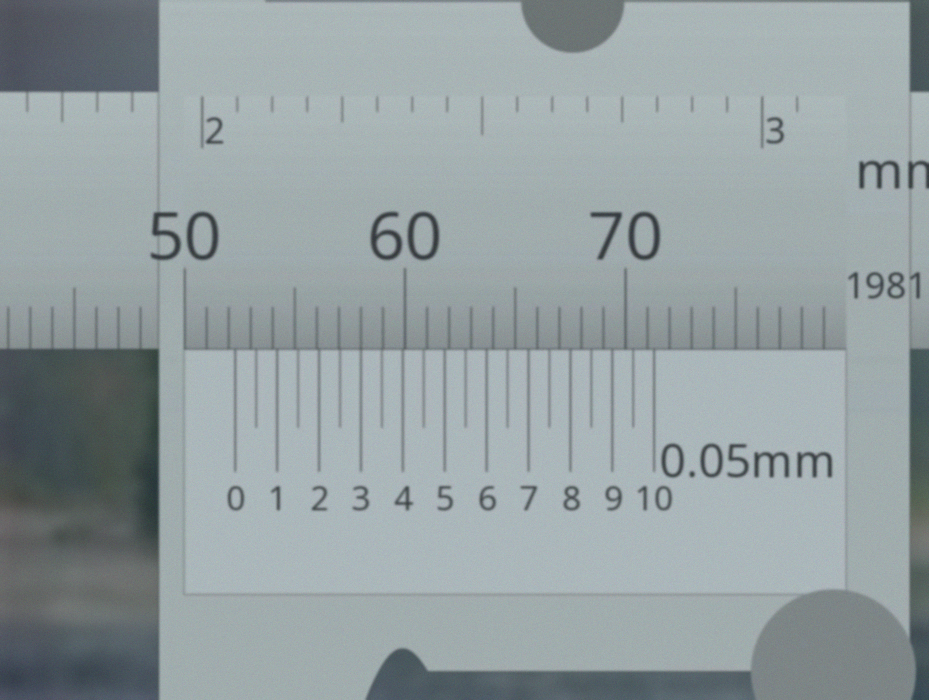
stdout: 52.3mm
